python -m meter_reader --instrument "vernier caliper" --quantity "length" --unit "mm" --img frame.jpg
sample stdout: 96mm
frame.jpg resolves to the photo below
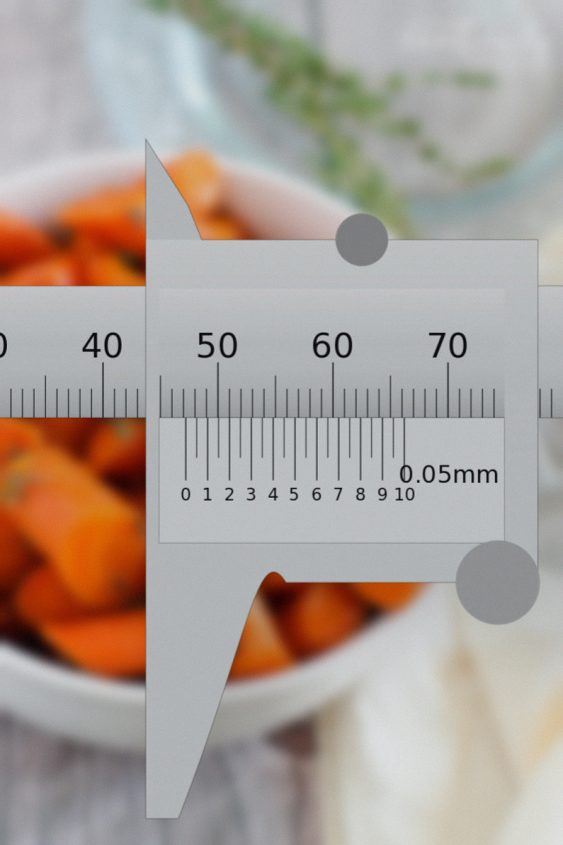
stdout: 47.2mm
